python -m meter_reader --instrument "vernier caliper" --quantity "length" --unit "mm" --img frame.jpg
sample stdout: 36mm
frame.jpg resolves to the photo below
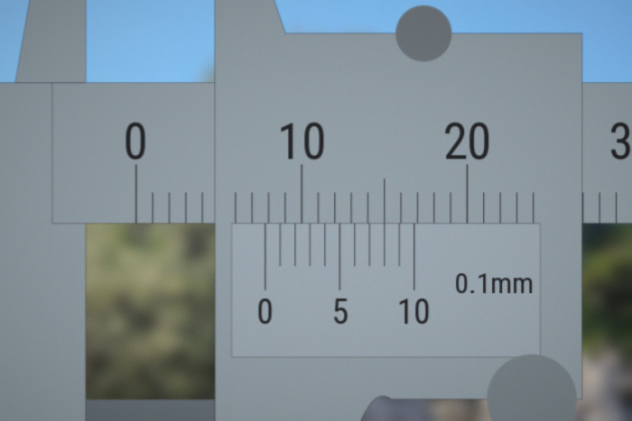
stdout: 7.8mm
